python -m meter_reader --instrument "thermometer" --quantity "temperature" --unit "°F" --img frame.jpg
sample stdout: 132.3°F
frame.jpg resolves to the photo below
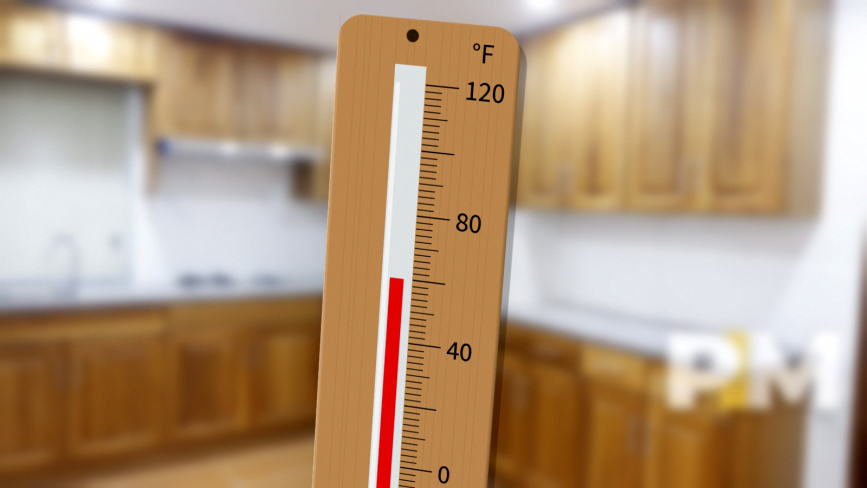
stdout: 60°F
